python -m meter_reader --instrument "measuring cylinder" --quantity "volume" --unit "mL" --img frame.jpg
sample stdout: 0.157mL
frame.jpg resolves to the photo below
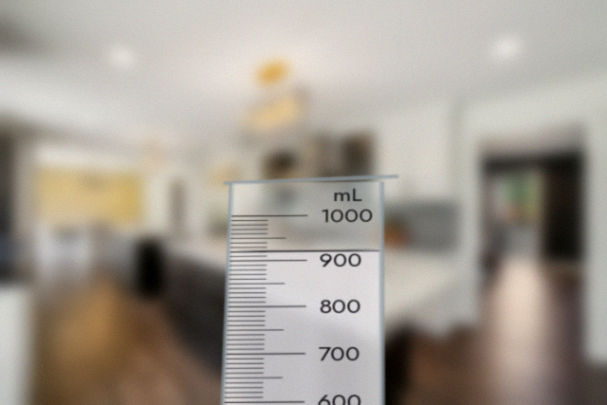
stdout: 920mL
